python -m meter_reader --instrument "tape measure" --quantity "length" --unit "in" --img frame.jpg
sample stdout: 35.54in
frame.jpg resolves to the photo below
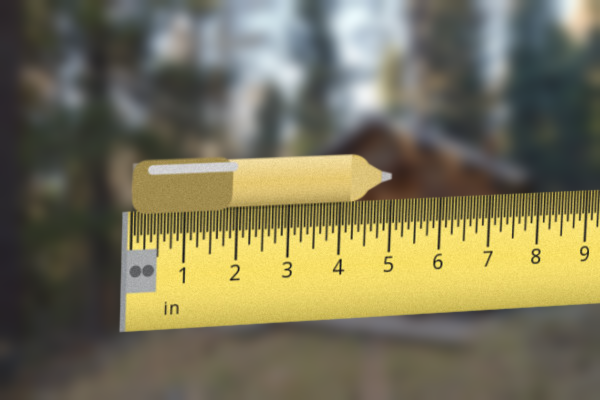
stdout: 5in
